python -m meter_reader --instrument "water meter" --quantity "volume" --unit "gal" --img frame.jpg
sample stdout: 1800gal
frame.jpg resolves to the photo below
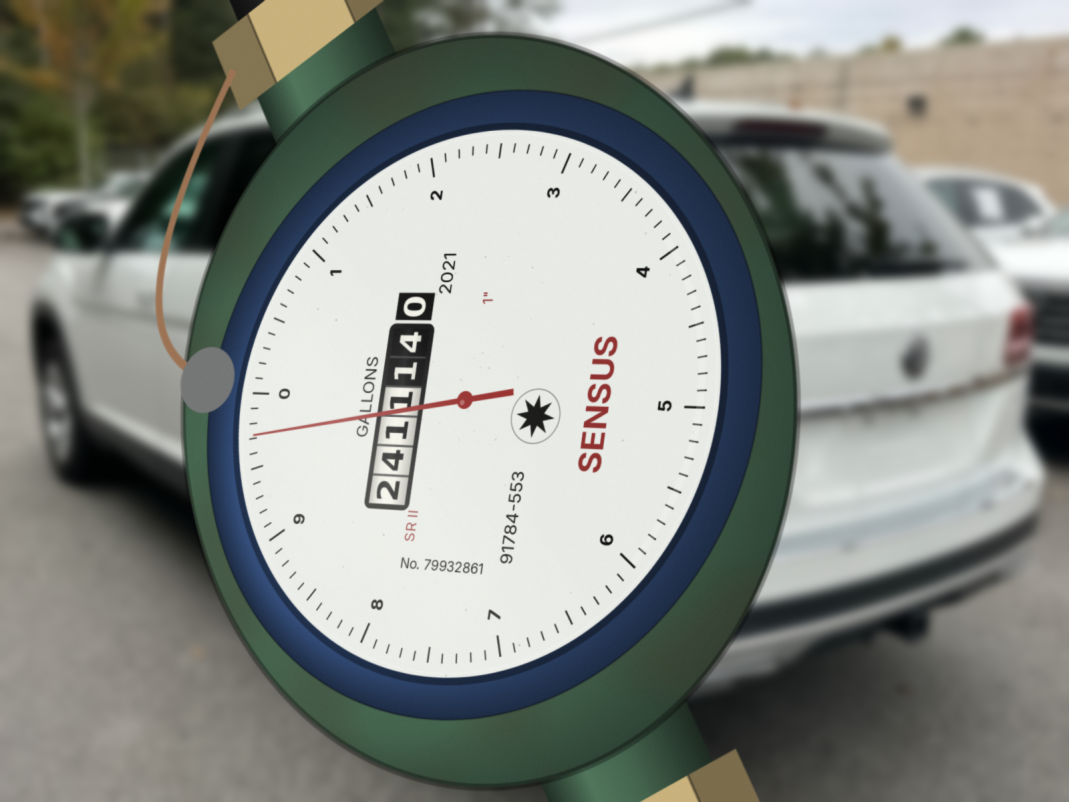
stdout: 2411139.7gal
